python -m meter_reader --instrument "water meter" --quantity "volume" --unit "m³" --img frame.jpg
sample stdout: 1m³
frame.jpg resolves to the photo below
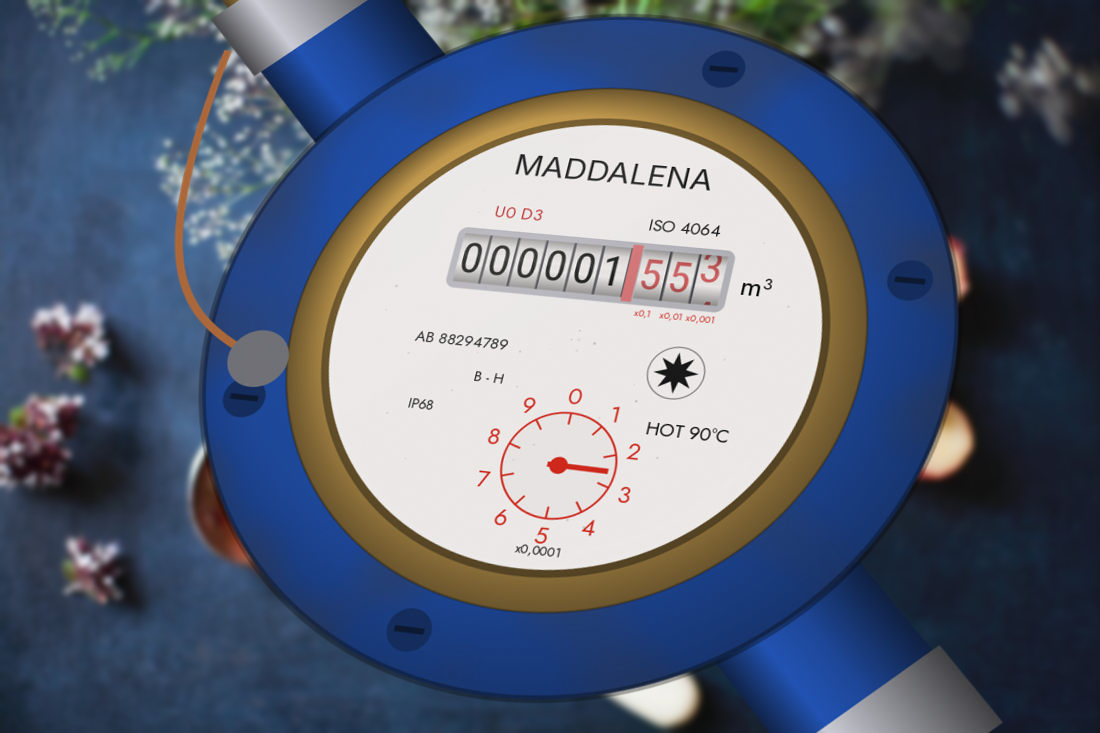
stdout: 1.5532m³
